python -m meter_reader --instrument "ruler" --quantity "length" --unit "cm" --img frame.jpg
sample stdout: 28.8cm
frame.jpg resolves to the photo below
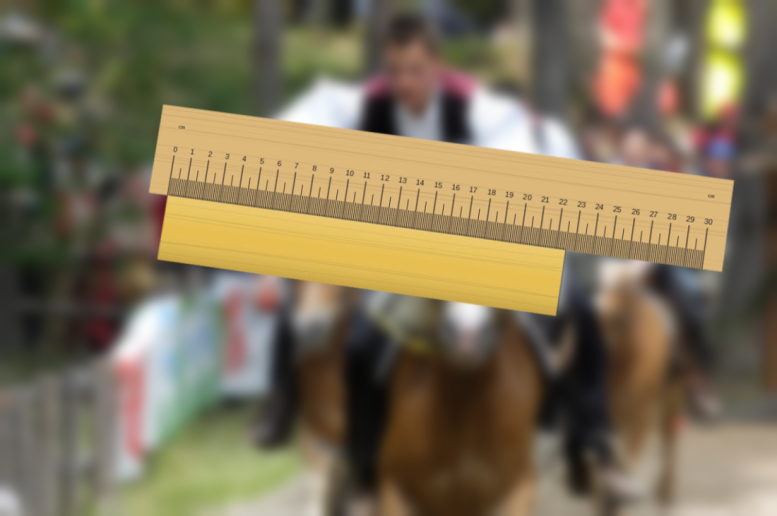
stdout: 22.5cm
